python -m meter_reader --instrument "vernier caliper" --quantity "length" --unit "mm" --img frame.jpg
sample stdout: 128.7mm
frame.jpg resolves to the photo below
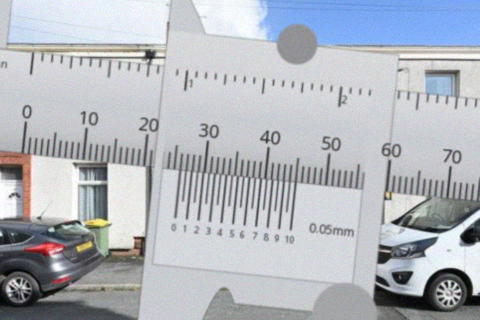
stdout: 26.0mm
